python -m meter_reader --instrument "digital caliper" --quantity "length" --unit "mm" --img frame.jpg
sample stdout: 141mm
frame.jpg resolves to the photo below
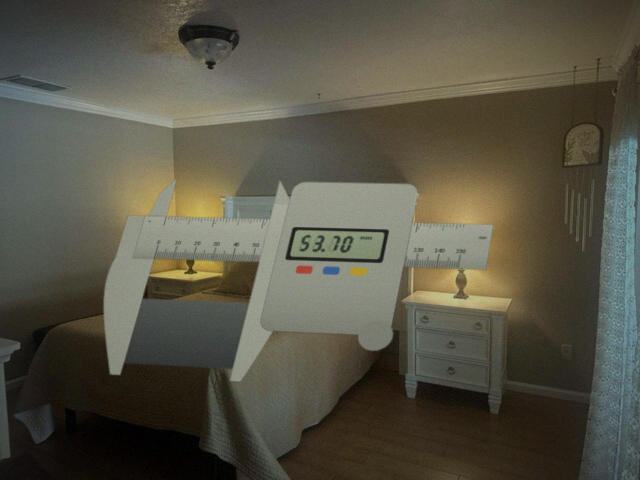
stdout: 53.70mm
